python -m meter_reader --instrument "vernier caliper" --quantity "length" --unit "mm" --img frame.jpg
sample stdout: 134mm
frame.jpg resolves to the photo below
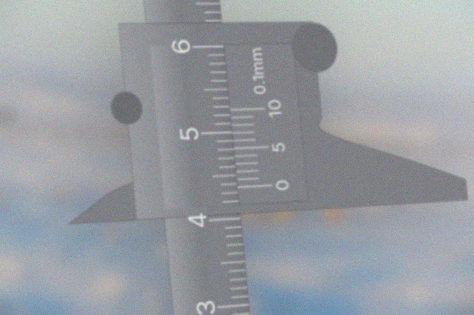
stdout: 43.6mm
